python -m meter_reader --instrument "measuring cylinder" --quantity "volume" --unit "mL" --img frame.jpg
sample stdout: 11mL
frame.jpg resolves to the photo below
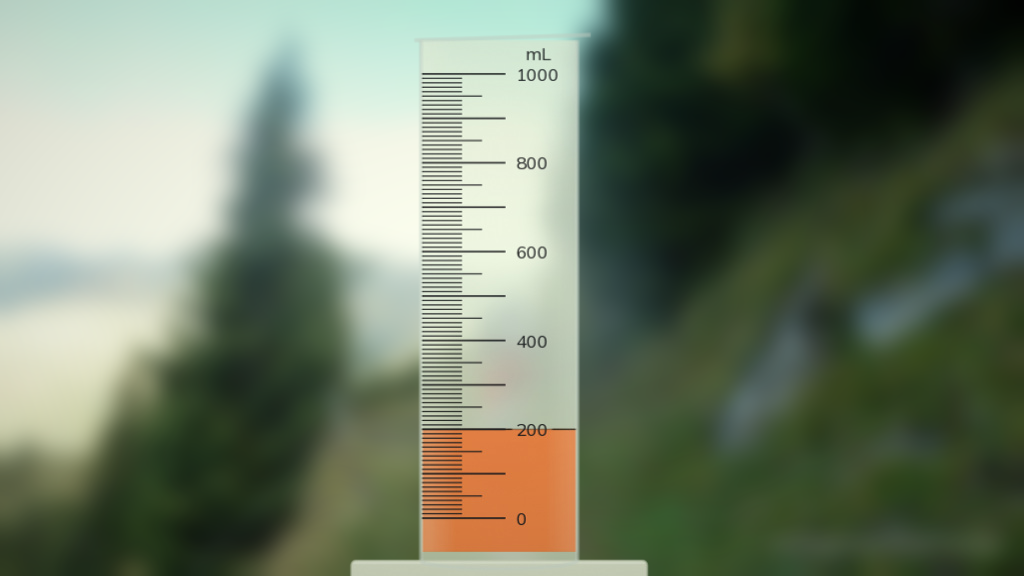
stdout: 200mL
